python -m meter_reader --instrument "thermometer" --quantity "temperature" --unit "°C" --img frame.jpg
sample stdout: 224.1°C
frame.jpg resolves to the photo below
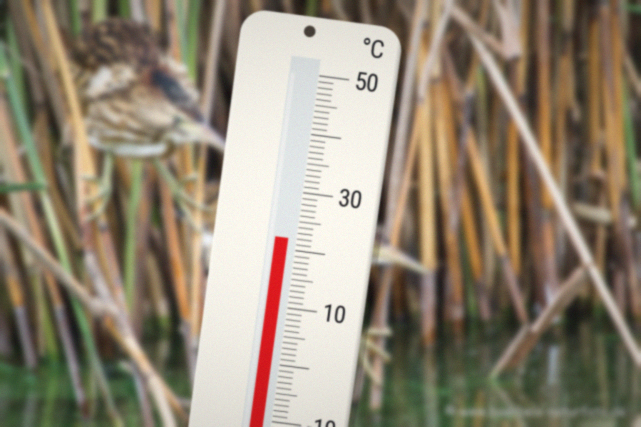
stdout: 22°C
